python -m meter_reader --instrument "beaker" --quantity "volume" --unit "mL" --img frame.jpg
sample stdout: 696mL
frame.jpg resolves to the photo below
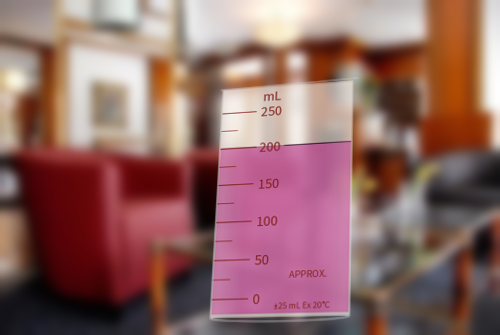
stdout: 200mL
